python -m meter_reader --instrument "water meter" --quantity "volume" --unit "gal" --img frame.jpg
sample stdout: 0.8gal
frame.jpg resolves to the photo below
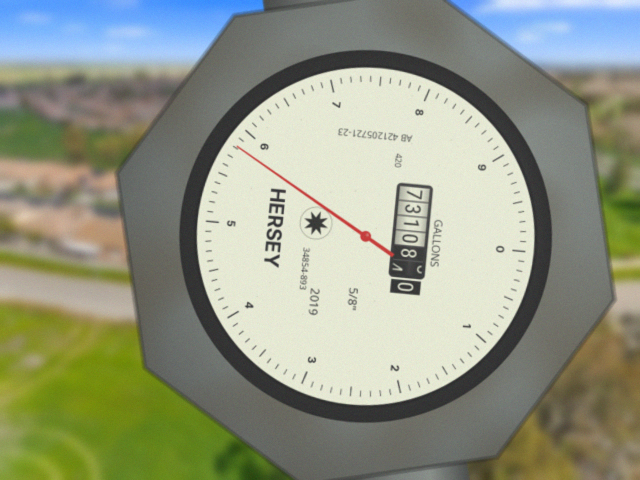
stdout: 7310835.8gal
